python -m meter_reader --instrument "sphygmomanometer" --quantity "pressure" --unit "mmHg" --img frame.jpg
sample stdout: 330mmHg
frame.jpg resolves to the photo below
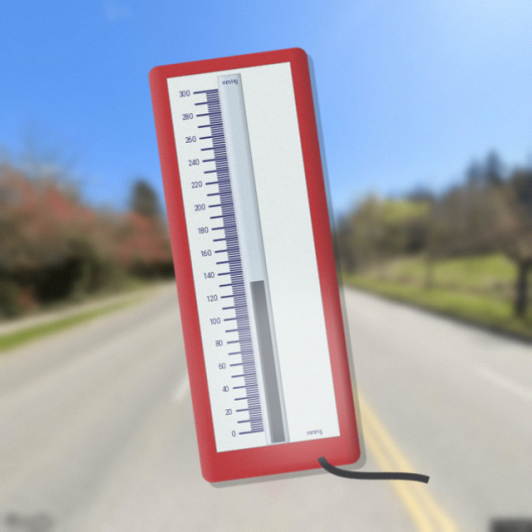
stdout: 130mmHg
